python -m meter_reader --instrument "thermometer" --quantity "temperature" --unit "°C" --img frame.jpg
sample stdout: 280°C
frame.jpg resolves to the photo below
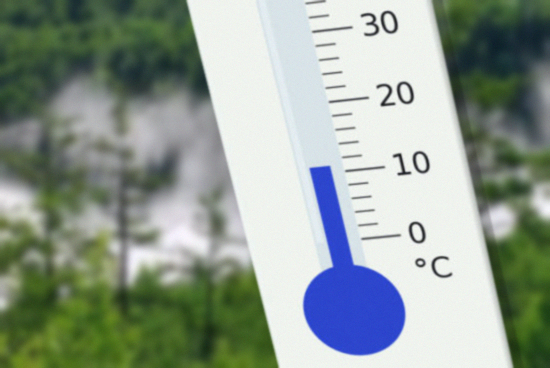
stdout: 11°C
